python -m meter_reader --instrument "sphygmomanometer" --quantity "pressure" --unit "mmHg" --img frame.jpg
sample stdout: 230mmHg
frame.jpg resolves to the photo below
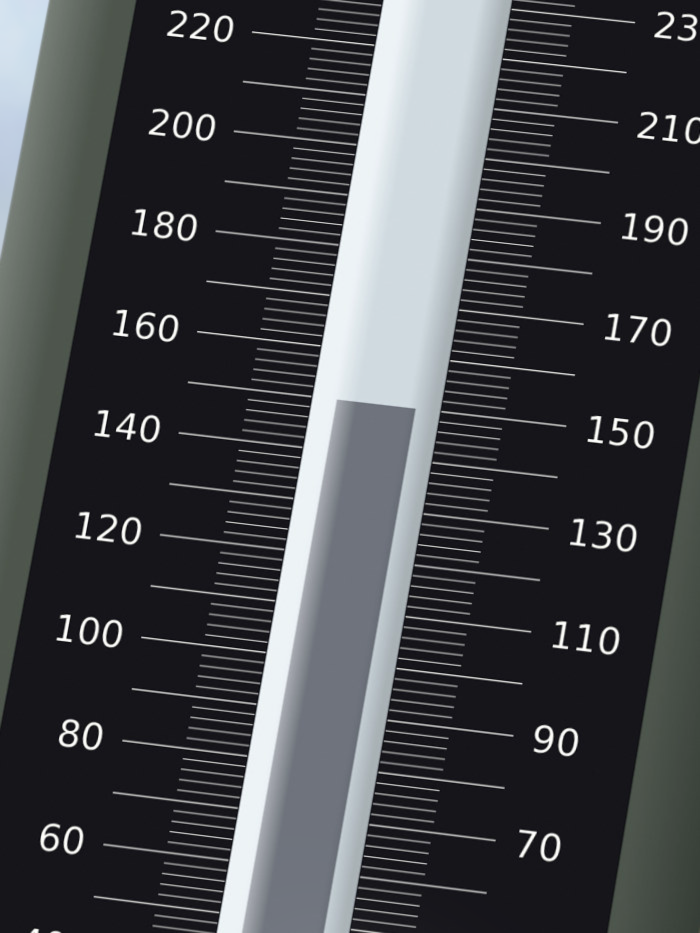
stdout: 150mmHg
